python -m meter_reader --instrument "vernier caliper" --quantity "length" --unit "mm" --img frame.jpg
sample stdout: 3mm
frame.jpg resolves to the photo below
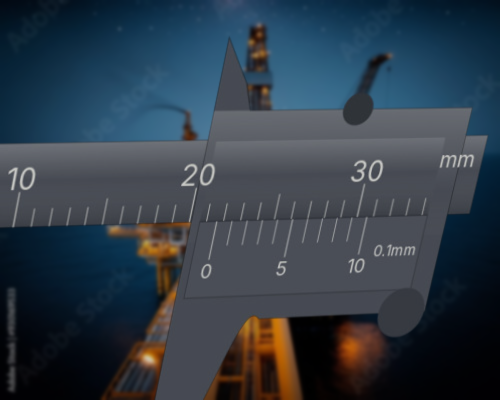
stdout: 21.6mm
